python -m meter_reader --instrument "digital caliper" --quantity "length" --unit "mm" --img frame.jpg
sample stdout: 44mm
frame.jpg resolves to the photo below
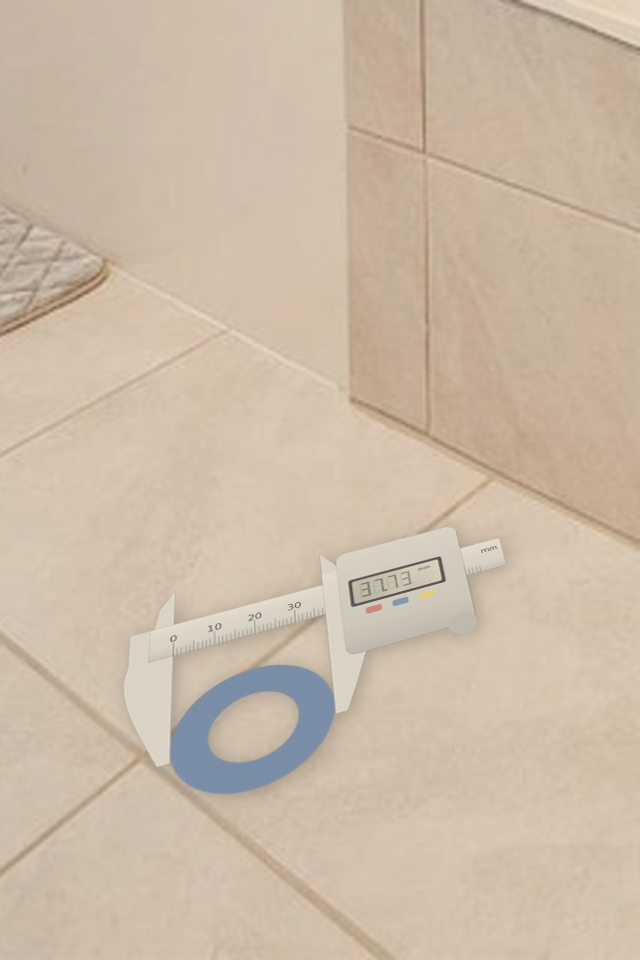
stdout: 37.73mm
